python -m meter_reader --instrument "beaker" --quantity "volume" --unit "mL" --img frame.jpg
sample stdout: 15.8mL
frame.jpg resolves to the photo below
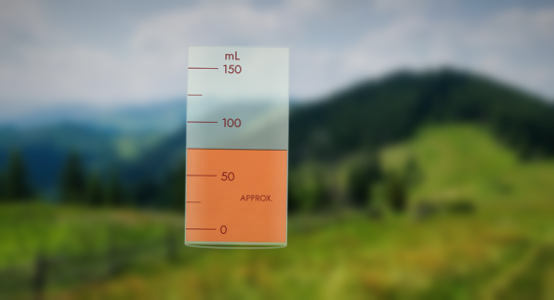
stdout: 75mL
